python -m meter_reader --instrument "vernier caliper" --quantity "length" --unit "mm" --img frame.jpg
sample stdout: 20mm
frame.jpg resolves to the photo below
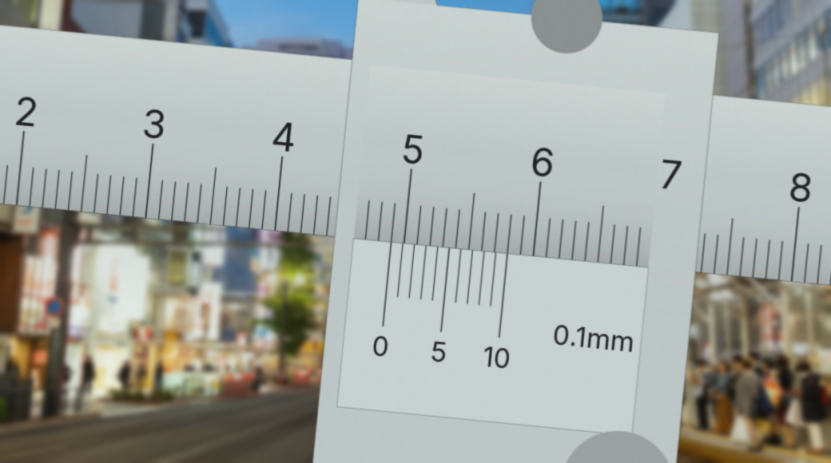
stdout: 49.0mm
